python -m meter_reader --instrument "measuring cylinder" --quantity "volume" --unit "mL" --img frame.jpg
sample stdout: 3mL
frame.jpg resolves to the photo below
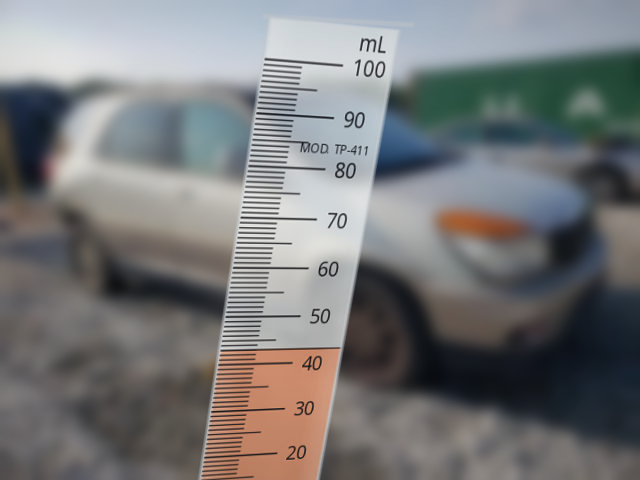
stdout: 43mL
